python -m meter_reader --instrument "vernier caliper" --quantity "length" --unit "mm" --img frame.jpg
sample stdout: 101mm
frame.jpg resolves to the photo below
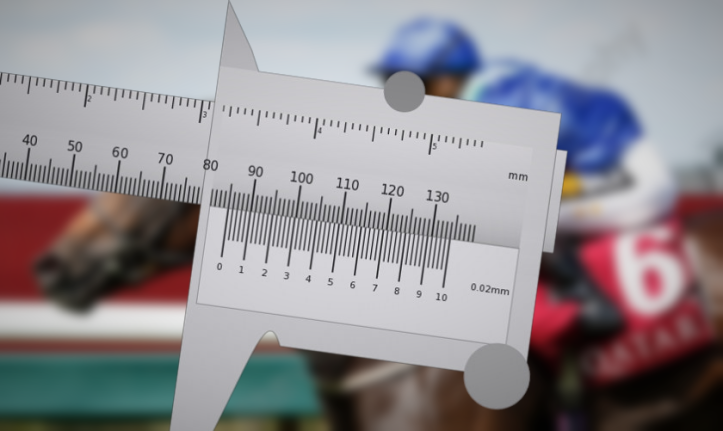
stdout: 85.0mm
